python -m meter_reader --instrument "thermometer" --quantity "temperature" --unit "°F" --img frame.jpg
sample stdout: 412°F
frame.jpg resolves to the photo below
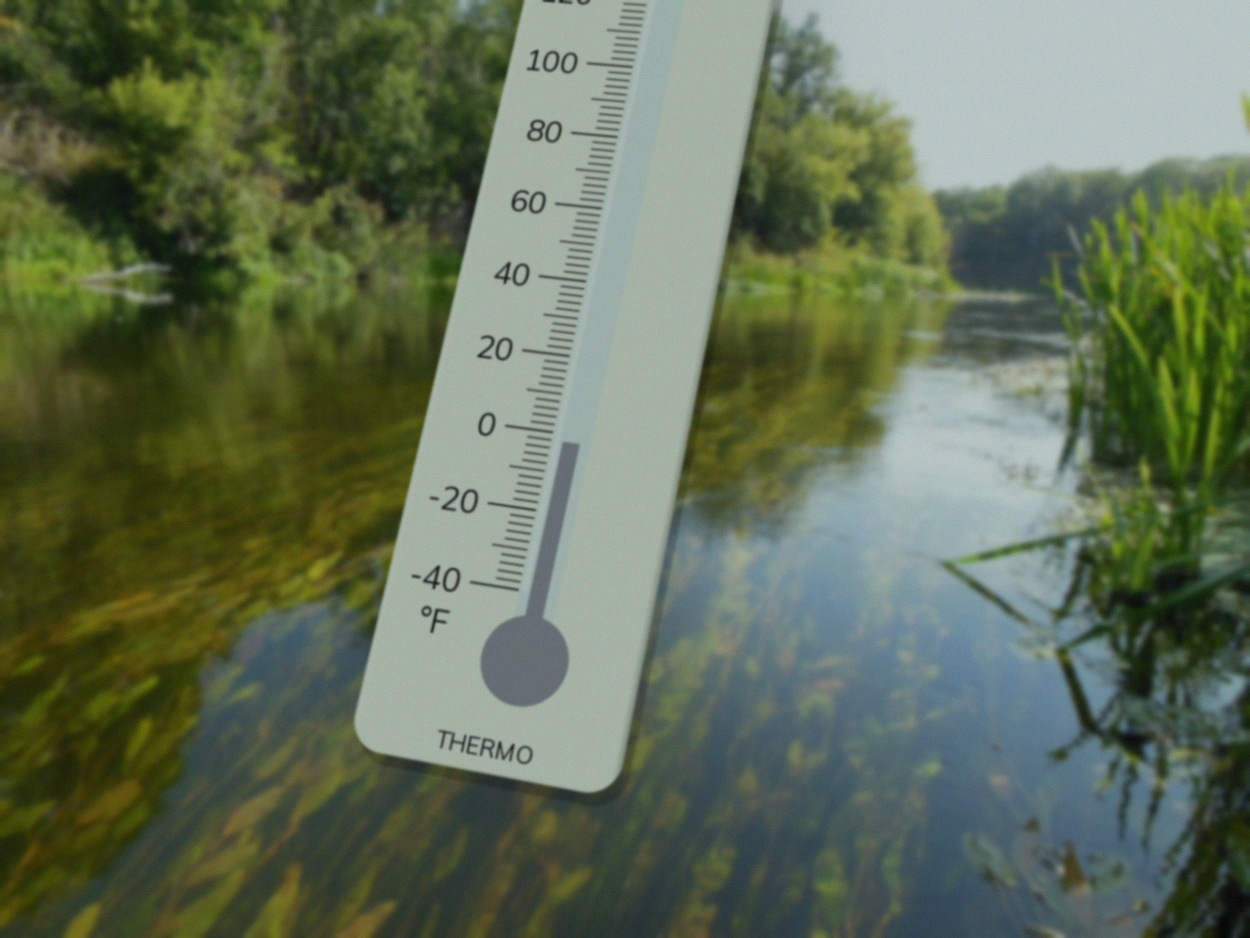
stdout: -2°F
